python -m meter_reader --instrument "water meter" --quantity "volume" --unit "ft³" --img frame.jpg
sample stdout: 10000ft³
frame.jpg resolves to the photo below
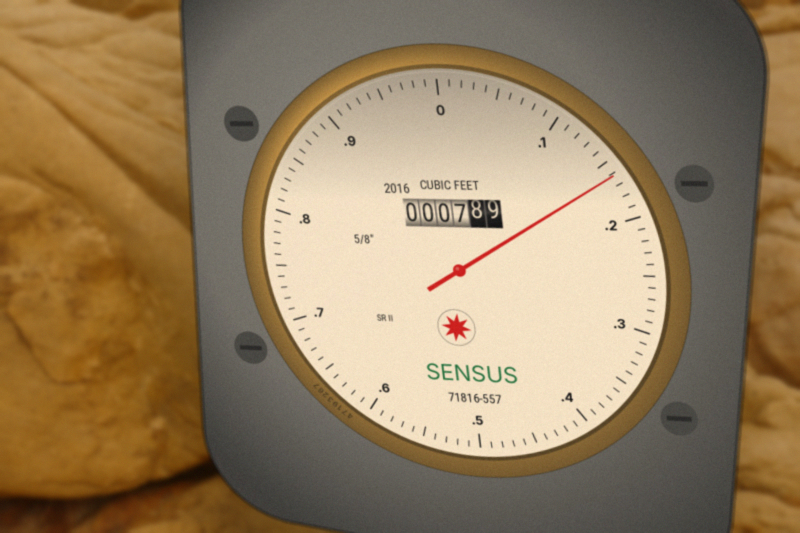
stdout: 789.16ft³
